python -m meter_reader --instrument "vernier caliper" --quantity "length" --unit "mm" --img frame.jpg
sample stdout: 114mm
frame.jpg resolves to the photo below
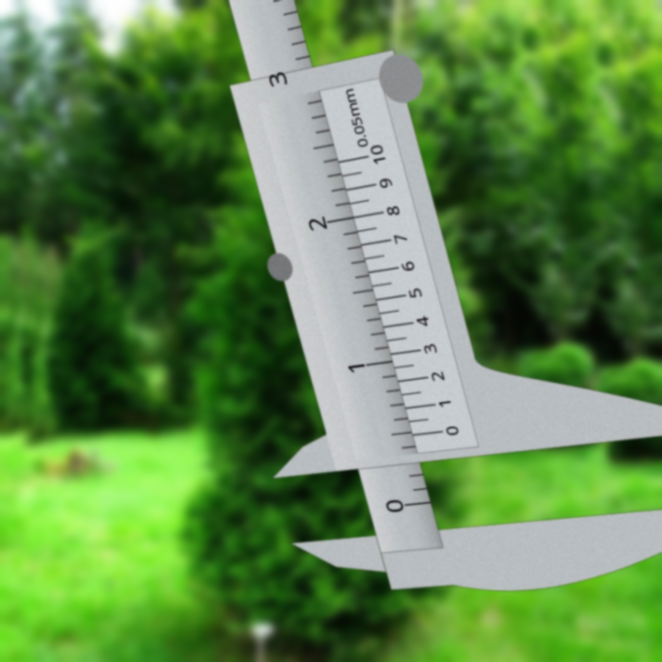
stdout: 4.8mm
